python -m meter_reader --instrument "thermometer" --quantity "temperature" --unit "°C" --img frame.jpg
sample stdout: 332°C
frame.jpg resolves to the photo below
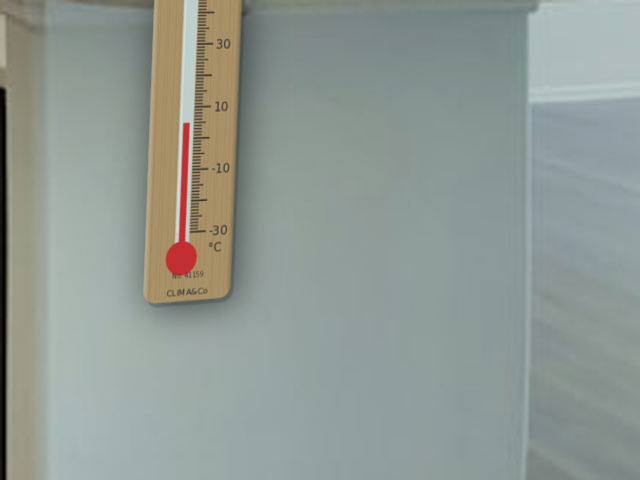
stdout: 5°C
